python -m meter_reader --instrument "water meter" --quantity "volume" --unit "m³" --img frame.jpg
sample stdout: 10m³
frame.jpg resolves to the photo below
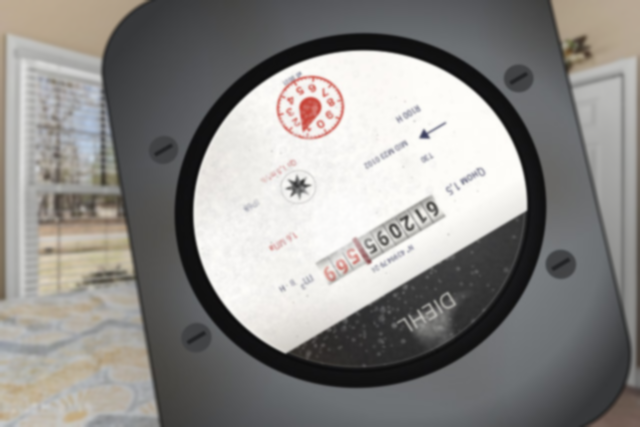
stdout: 612095.5691m³
